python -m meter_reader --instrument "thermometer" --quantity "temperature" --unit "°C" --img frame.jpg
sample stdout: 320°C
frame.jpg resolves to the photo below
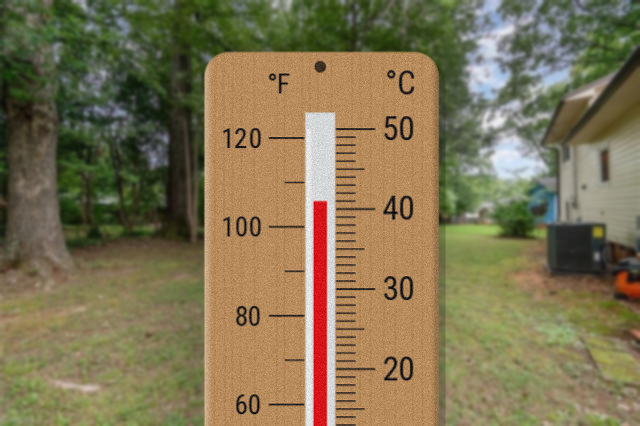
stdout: 41°C
